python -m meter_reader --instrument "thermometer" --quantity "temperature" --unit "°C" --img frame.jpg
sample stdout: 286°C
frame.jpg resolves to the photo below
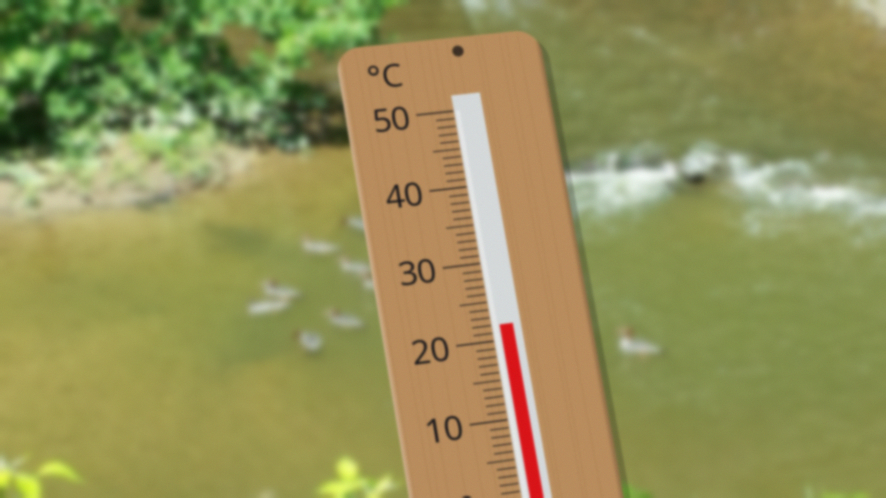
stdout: 22°C
